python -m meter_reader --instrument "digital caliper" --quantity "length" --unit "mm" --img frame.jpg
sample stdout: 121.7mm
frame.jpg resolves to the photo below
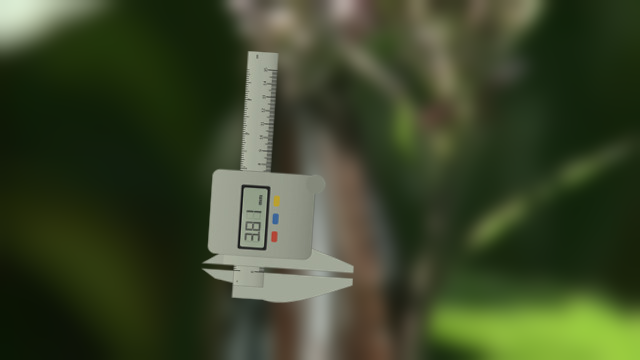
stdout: 3.81mm
